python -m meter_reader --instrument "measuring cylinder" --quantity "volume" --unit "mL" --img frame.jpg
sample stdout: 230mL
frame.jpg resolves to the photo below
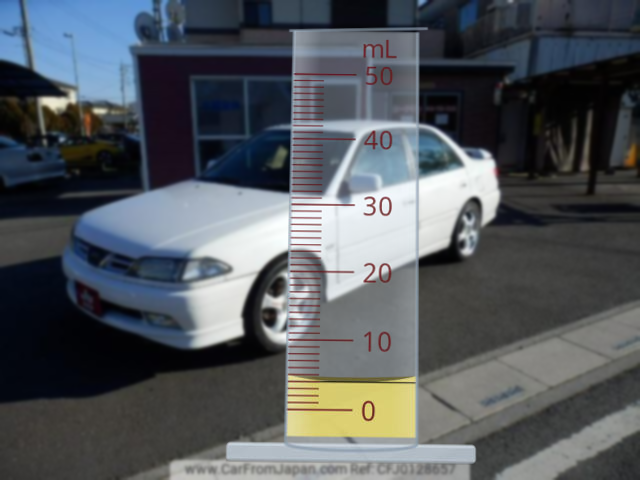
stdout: 4mL
